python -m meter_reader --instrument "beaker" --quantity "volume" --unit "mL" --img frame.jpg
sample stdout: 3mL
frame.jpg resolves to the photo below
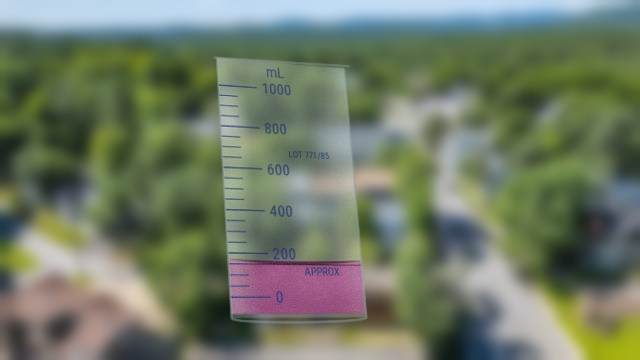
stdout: 150mL
